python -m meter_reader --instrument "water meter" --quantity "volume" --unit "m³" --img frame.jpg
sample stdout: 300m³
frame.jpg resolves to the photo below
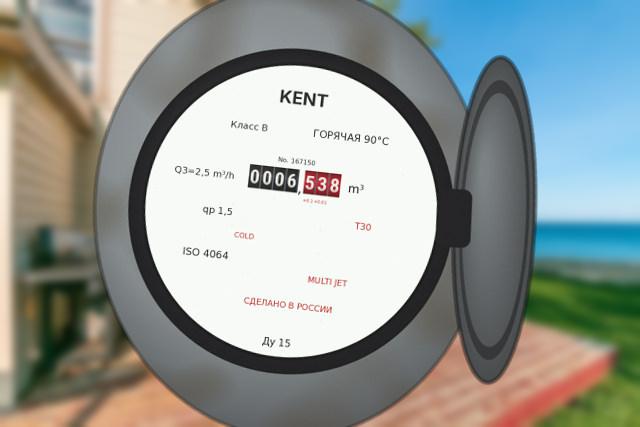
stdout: 6.538m³
